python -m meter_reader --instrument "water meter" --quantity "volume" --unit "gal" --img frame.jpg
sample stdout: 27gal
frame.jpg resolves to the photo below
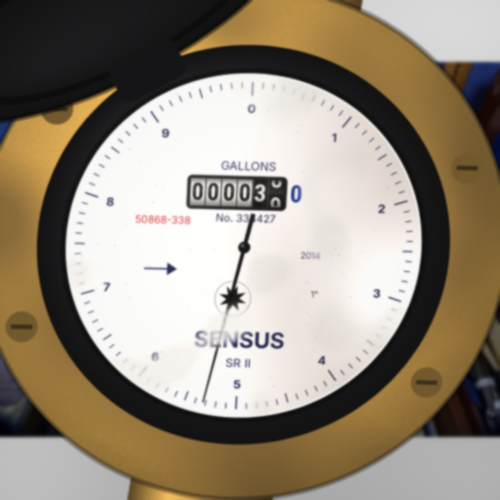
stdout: 385.3gal
